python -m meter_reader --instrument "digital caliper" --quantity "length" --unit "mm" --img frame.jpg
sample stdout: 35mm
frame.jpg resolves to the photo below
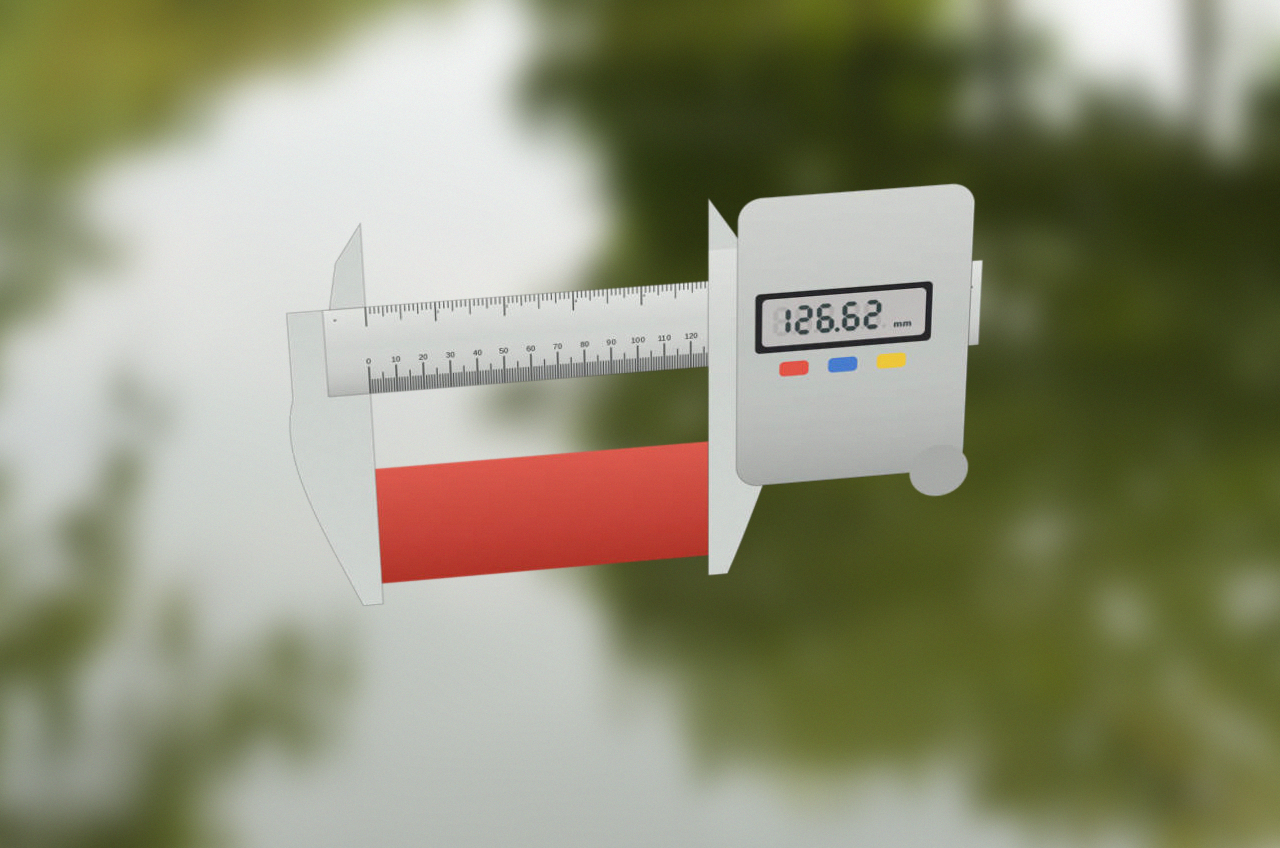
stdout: 126.62mm
